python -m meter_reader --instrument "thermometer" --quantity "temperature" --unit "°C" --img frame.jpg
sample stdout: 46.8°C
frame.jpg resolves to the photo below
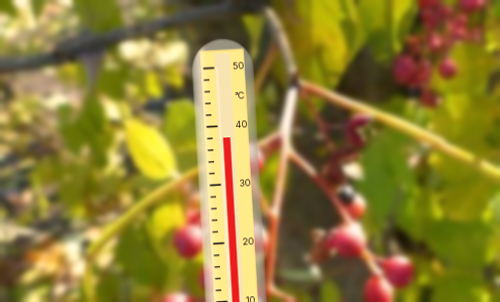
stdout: 38°C
